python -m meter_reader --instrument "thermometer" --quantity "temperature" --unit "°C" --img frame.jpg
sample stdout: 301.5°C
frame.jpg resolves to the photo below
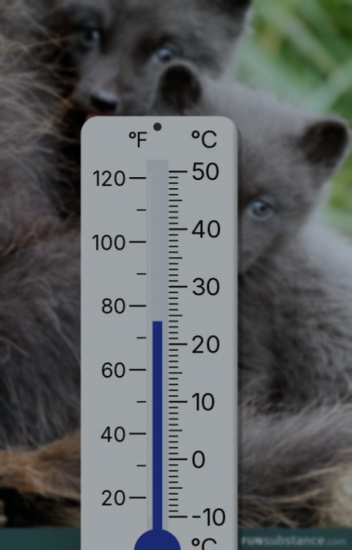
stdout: 24°C
